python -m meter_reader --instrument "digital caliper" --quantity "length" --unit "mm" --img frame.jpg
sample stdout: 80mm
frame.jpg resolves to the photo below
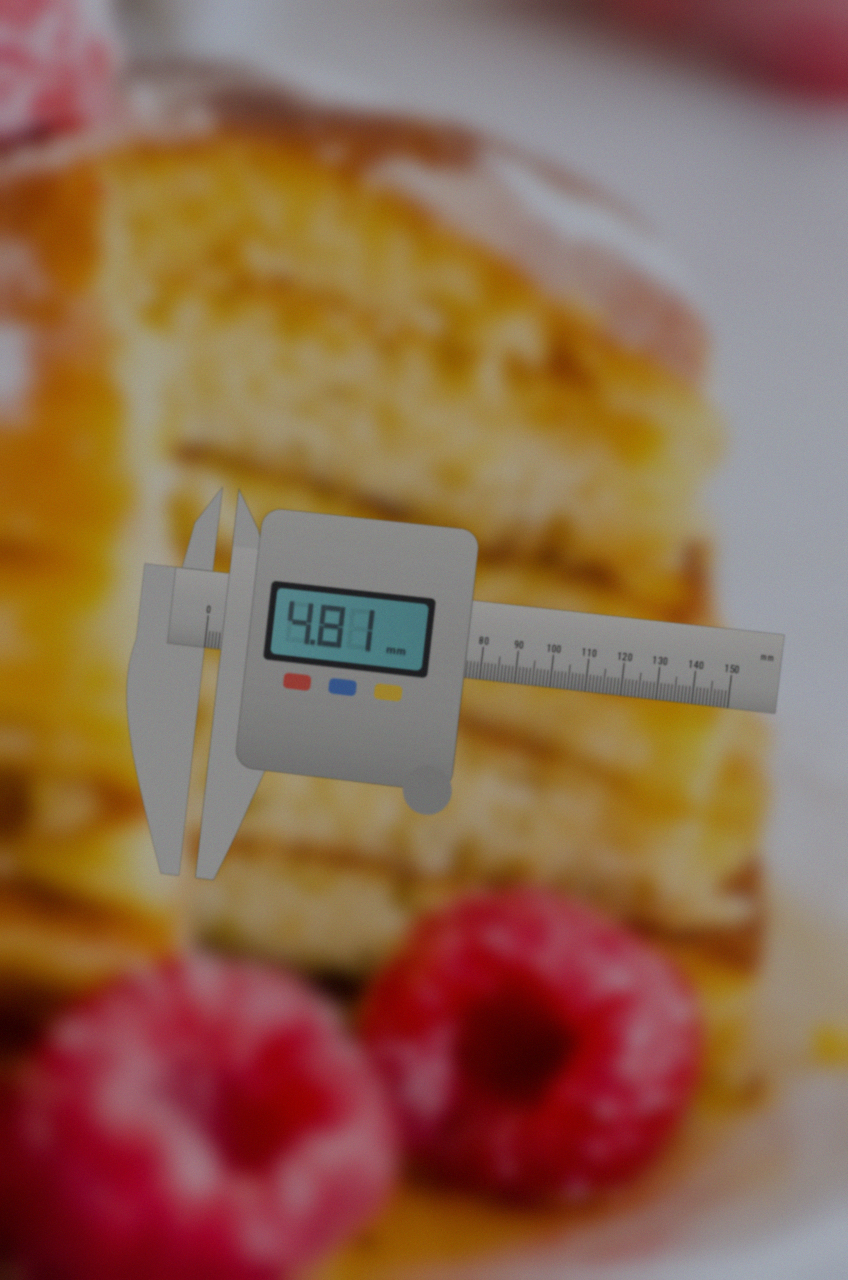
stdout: 4.81mm
